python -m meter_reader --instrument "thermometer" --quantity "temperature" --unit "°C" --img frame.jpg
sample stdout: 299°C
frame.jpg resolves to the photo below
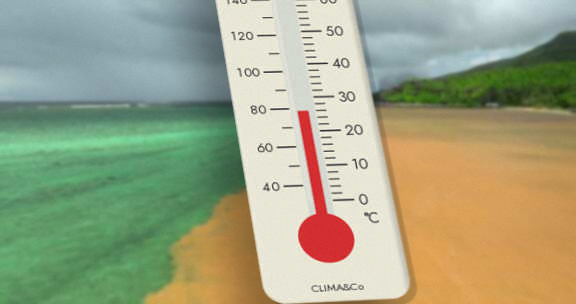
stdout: 26°C
